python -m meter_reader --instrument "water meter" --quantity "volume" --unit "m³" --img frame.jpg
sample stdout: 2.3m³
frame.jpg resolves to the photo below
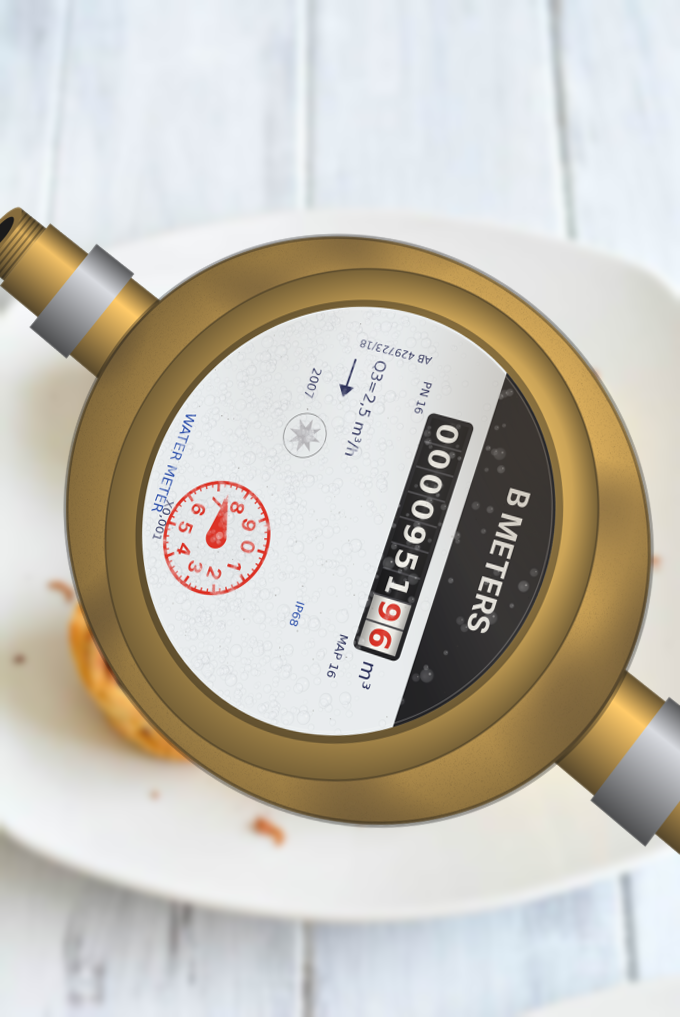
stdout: 951.967m³
